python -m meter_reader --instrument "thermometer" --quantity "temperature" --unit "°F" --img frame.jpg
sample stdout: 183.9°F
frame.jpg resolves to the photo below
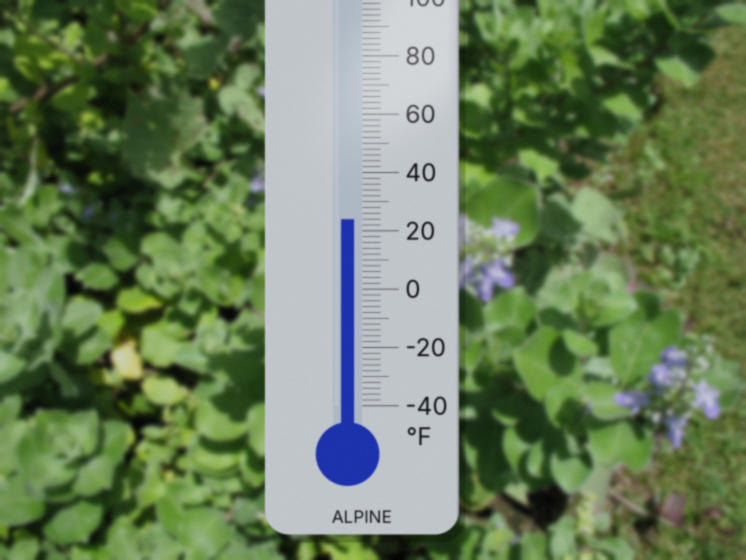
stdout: 24°F
